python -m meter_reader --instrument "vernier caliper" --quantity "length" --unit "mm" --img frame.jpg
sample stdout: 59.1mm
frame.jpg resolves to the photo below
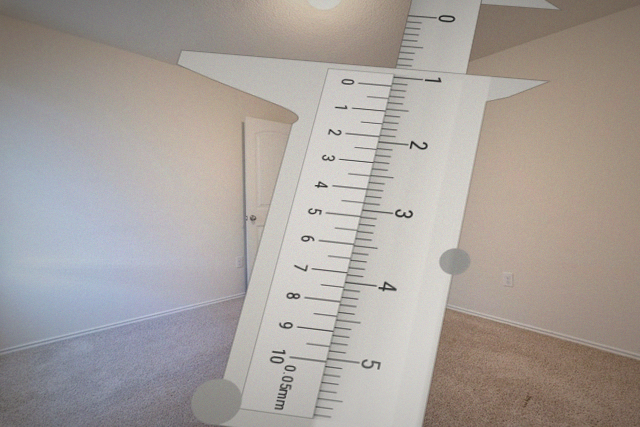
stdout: 11.4mm
